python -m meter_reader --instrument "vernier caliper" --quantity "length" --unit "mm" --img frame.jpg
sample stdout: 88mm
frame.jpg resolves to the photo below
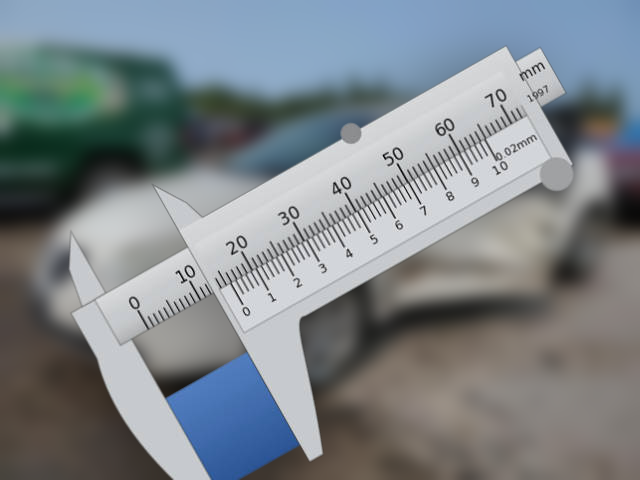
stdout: 15.8mm
